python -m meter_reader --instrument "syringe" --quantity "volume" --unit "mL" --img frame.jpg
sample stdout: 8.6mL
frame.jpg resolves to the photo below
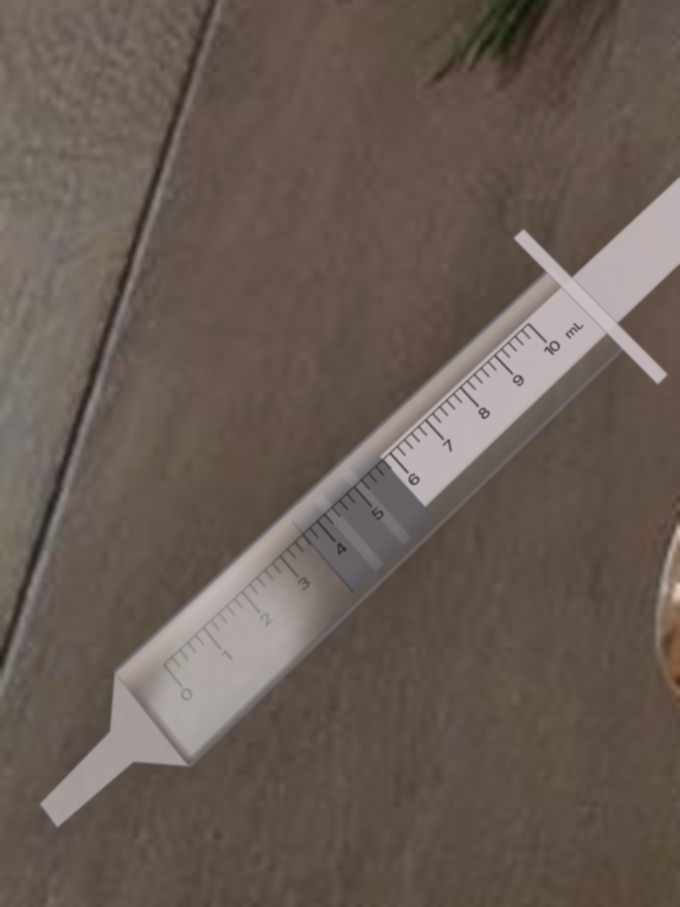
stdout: 3.6mL
